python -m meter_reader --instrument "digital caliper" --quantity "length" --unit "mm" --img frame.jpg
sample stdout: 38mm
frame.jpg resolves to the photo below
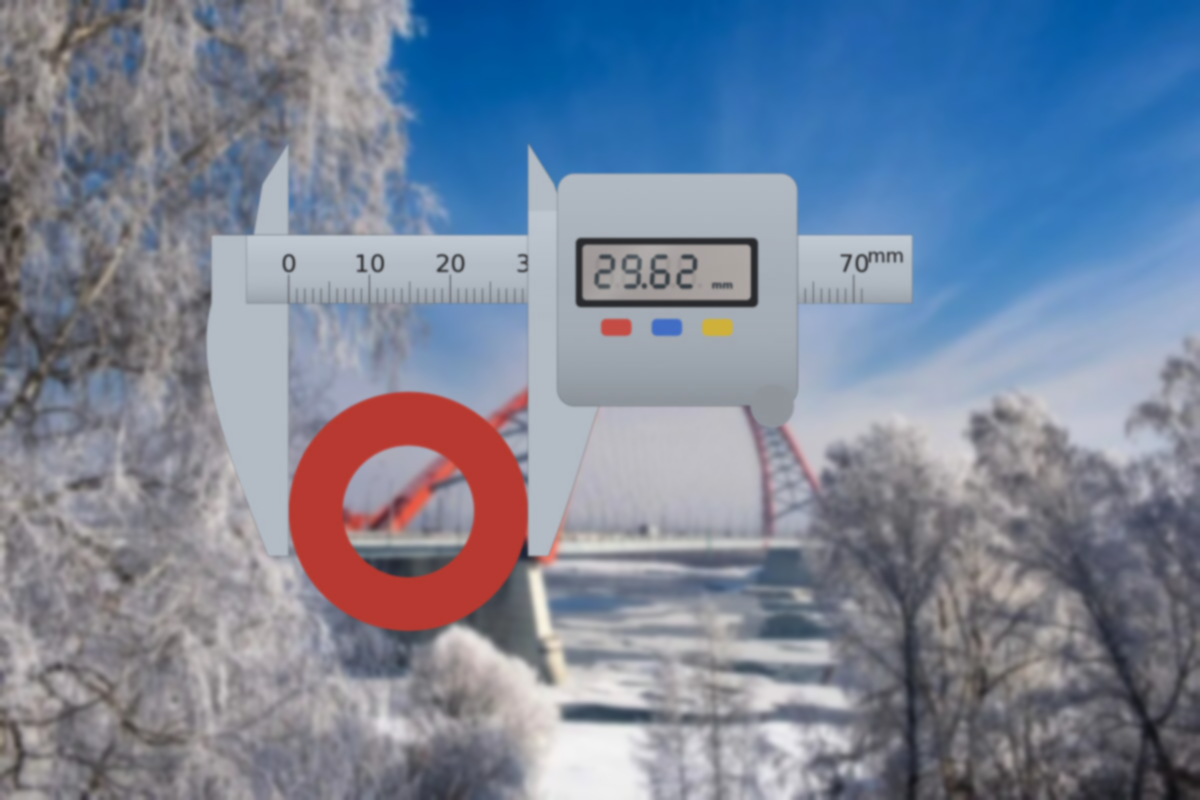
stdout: 29.62mm
